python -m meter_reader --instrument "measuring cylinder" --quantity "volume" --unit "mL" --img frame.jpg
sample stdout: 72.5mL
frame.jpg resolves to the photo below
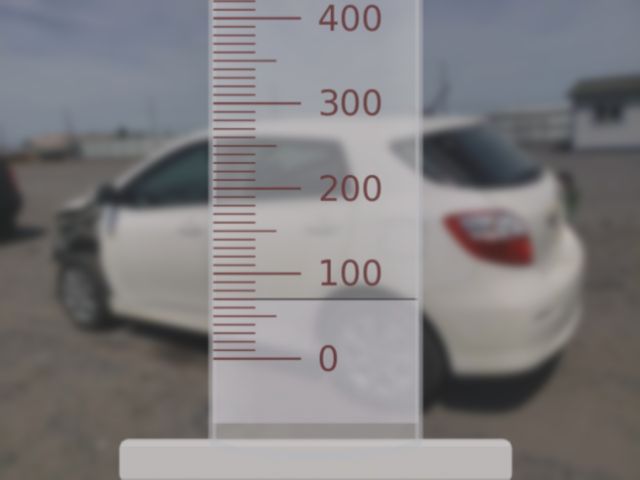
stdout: 70mL
